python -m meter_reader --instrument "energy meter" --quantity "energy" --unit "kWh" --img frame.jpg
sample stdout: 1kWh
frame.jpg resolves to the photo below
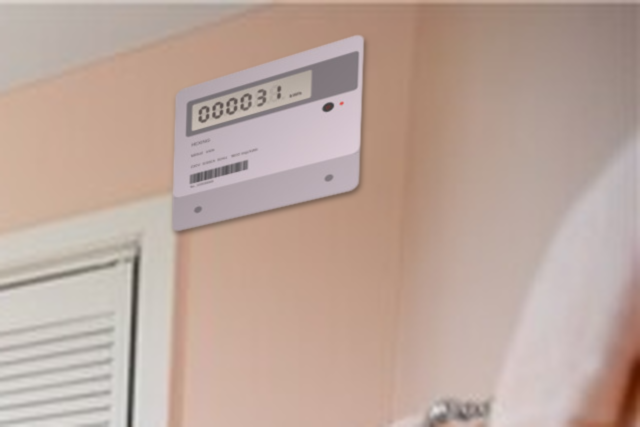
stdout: 31kWh
